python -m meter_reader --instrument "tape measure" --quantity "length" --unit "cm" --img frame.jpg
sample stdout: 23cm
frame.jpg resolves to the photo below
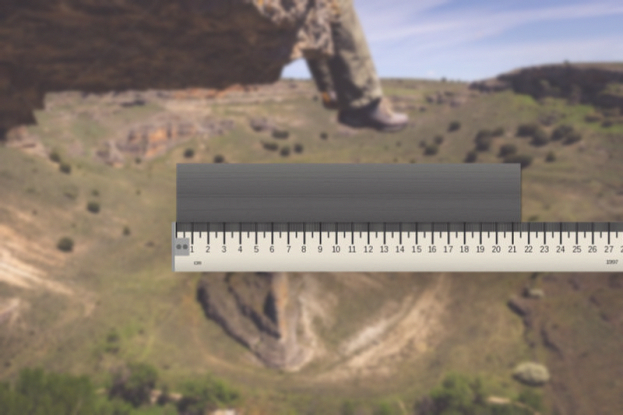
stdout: 21.5cm
